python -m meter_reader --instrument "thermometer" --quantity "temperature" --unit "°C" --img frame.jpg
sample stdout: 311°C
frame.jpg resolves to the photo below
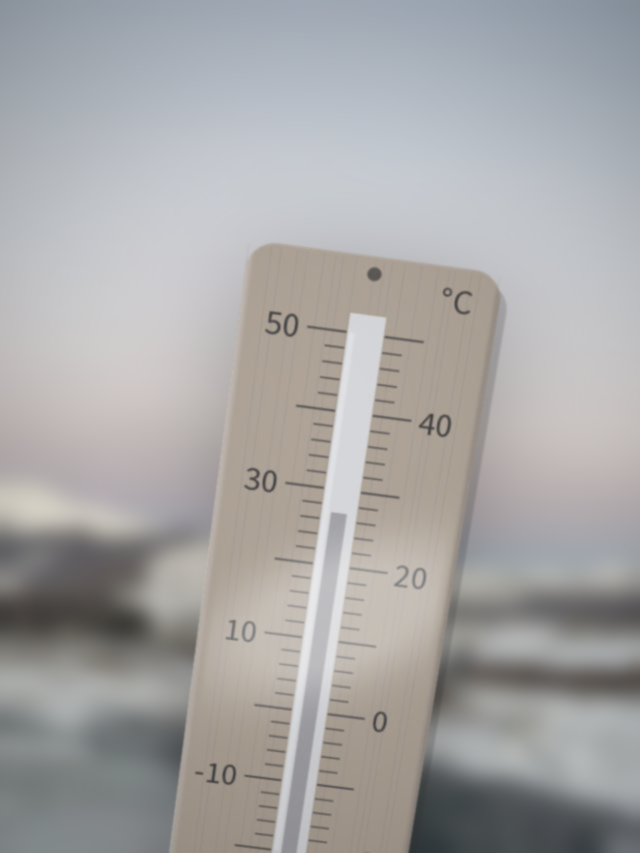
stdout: 27°C
